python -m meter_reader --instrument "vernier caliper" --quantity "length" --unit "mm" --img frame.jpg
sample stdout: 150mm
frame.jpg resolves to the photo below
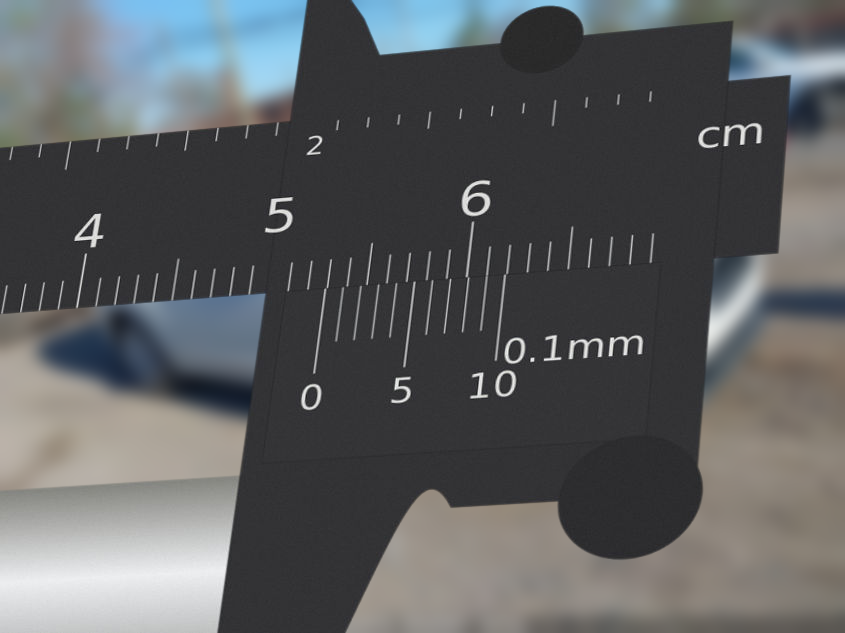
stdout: 52.9mm
